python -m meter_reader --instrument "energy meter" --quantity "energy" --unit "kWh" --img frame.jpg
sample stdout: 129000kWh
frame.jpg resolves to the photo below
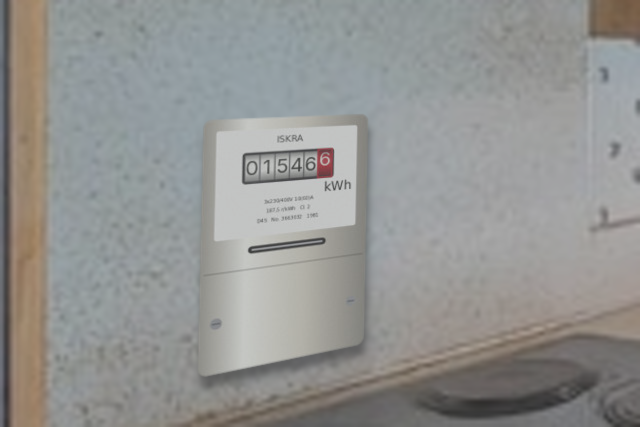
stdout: 1546.6kWh
